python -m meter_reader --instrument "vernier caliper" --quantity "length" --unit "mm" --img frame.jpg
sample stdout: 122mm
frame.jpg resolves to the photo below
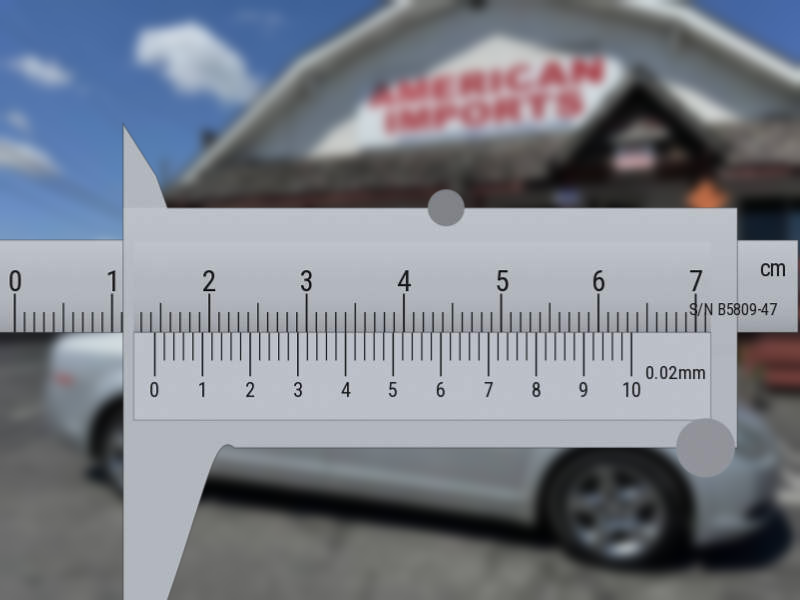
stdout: 14.4mm
